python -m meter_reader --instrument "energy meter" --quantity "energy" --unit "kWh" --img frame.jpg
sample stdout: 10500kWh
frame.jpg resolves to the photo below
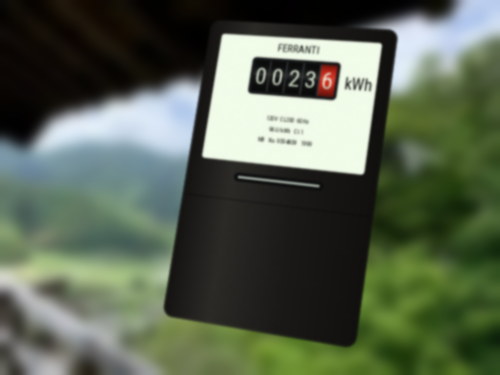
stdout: 23.6kWh
